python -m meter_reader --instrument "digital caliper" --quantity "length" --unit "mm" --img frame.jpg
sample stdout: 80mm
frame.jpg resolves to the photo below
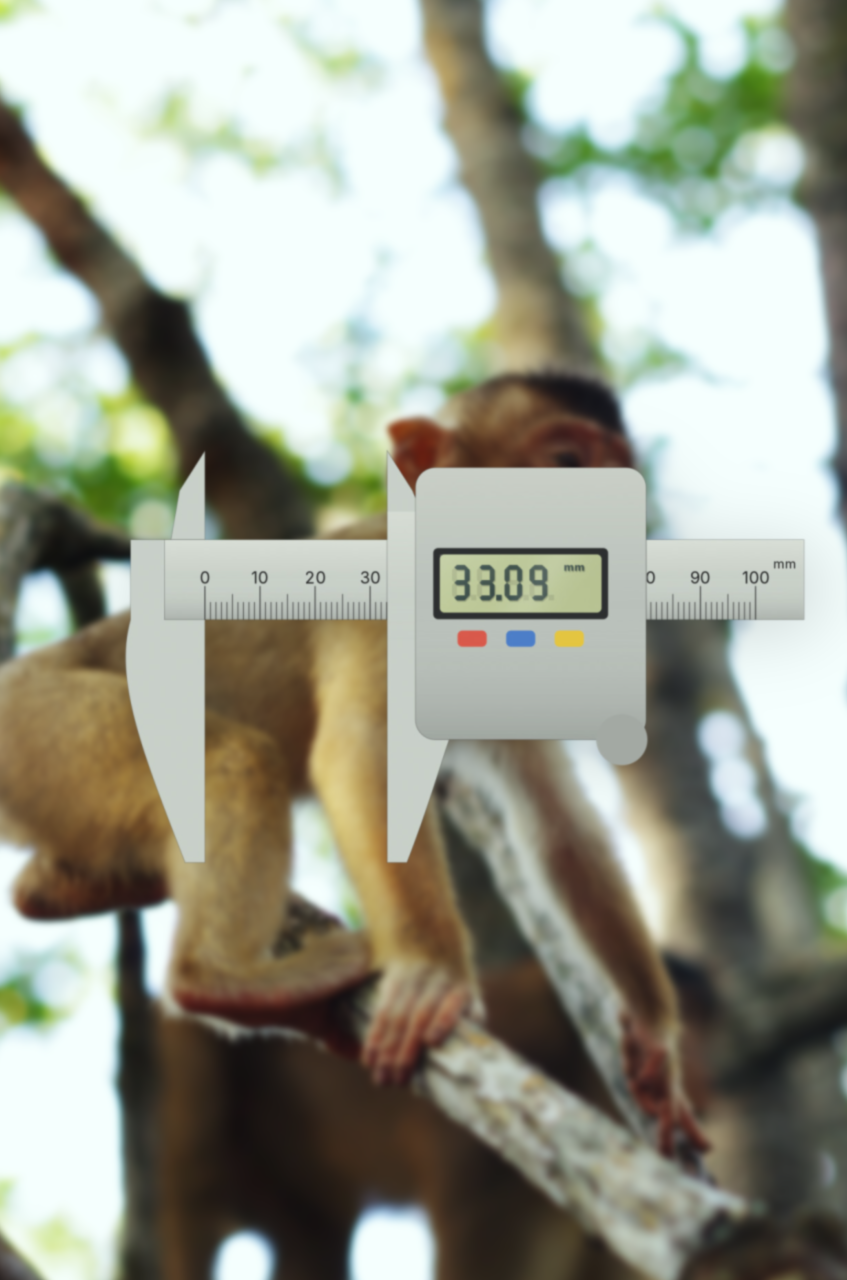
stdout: 33.09mm
